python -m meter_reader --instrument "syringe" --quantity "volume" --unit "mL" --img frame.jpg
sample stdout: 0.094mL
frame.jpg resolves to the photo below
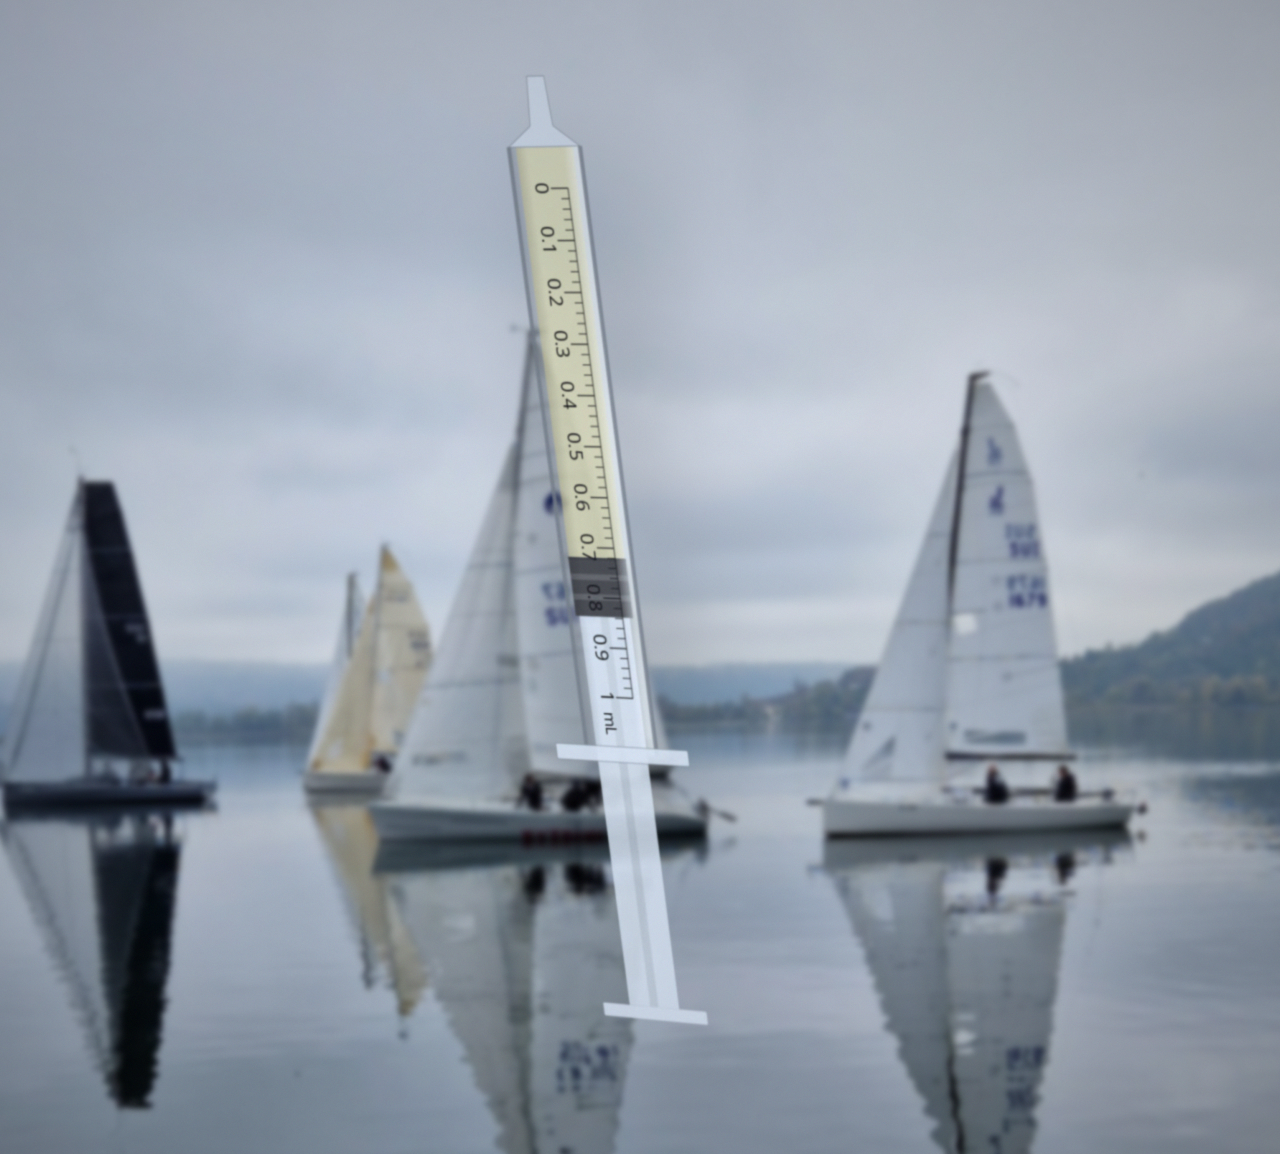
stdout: 0.72mL
